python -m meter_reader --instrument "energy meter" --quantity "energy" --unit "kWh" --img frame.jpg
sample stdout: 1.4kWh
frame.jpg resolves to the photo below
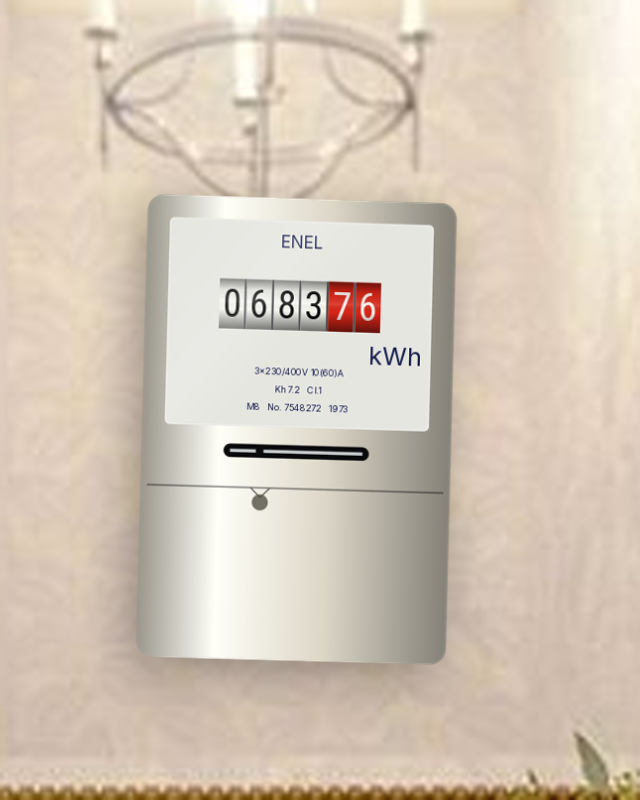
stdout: 683.76kWh
